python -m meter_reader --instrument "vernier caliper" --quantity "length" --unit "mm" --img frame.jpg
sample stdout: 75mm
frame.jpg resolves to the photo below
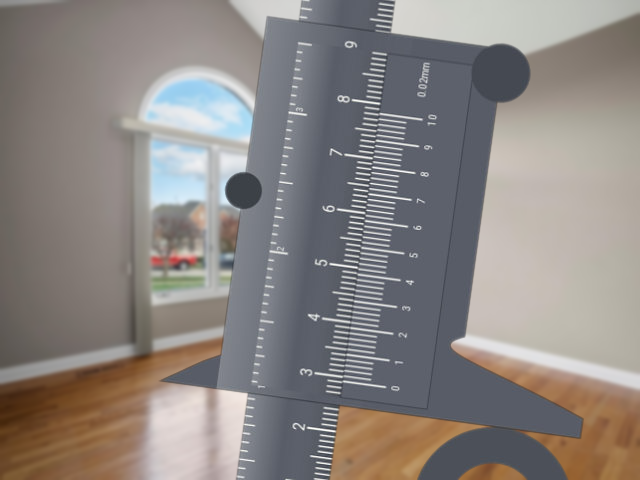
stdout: 29.2mm
